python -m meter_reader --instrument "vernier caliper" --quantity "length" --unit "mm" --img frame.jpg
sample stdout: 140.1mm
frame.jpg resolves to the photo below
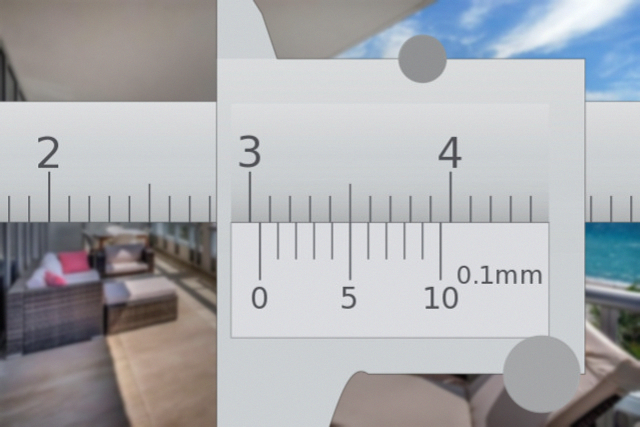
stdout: 30.5mm
